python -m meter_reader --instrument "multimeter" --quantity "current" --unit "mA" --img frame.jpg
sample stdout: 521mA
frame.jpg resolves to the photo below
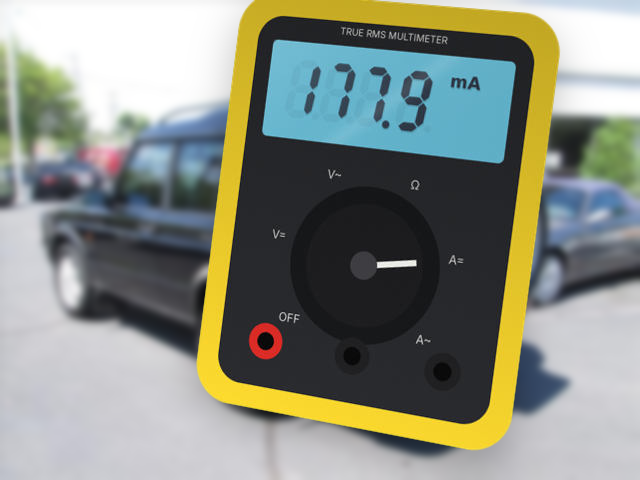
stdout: 177.9mA
